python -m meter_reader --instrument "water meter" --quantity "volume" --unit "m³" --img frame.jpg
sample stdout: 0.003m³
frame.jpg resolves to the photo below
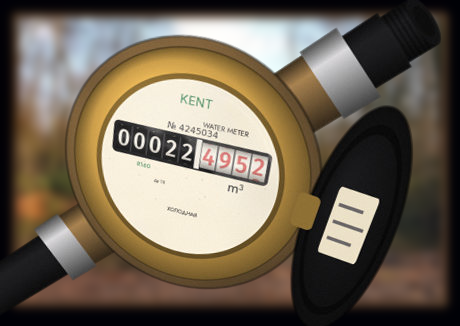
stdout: 22.4952m³
